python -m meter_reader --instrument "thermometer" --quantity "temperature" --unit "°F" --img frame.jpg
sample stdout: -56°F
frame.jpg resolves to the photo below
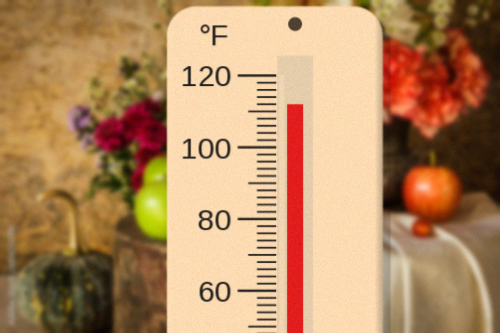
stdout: 112°F
